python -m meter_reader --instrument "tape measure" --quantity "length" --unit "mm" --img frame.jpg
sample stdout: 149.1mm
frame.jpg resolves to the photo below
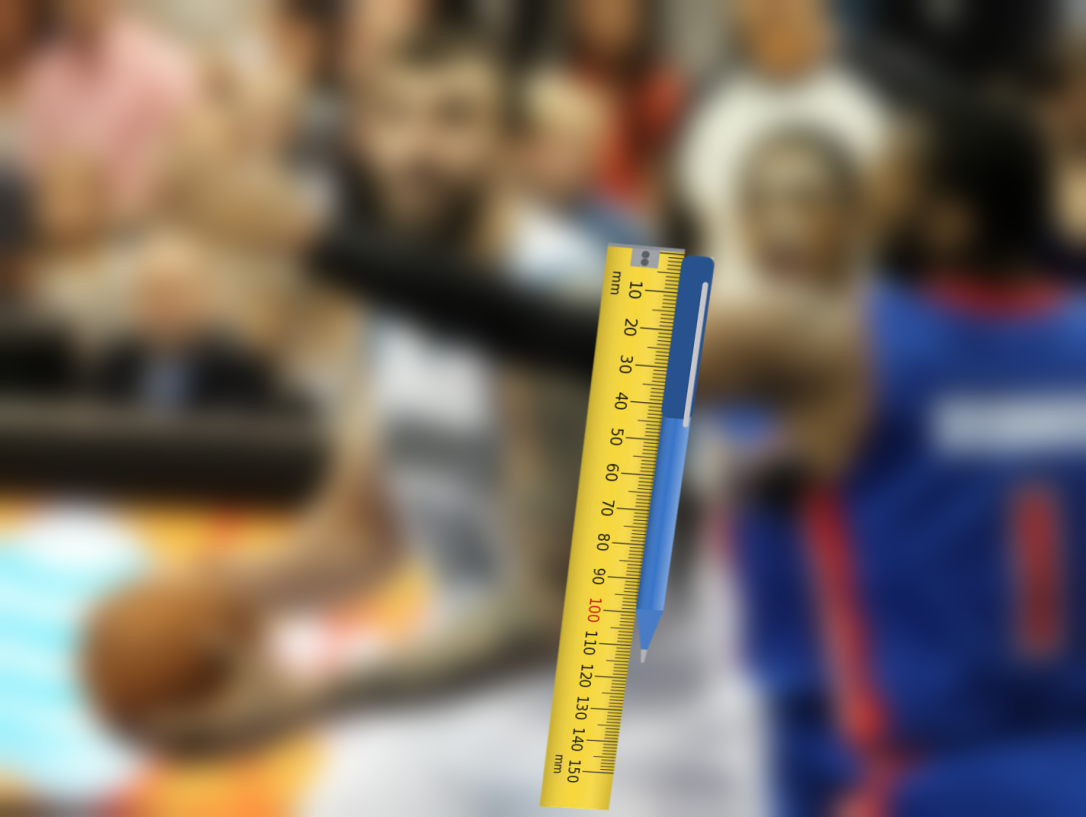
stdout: 115mm
